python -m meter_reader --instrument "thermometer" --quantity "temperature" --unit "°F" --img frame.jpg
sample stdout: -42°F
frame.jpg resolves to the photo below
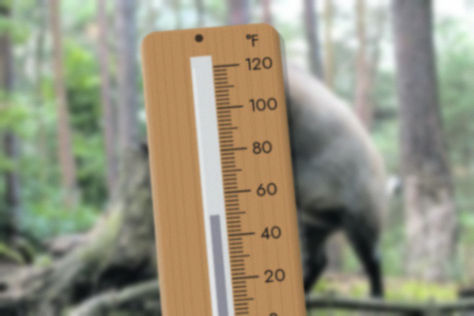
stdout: 50°F
